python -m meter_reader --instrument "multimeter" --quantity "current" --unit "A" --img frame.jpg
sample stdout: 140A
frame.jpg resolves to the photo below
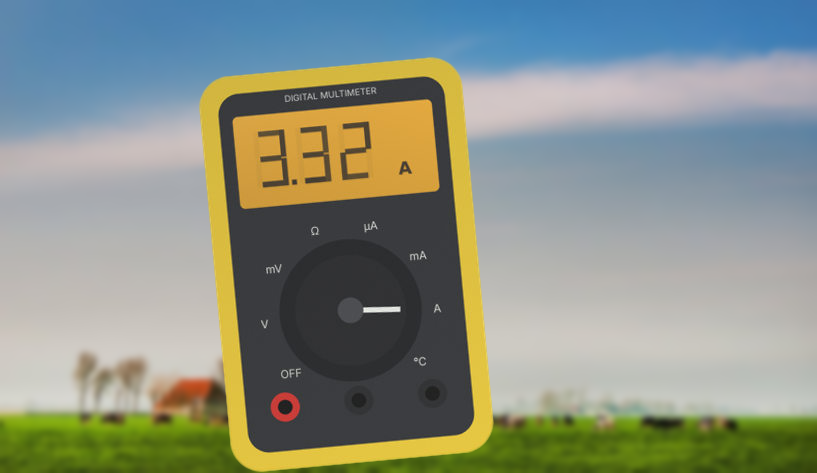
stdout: 3.32A
